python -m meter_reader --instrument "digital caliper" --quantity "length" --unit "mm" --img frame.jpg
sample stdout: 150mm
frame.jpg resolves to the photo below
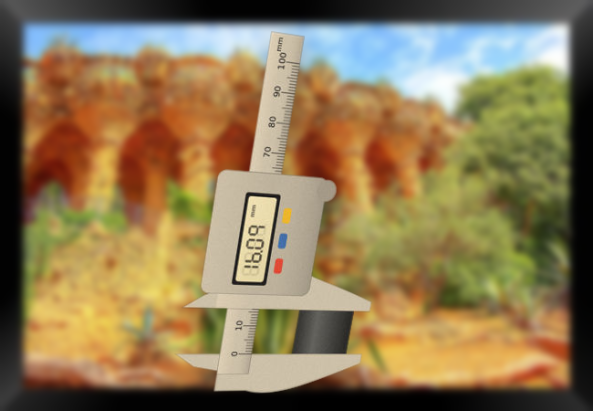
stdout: 16.09mm
